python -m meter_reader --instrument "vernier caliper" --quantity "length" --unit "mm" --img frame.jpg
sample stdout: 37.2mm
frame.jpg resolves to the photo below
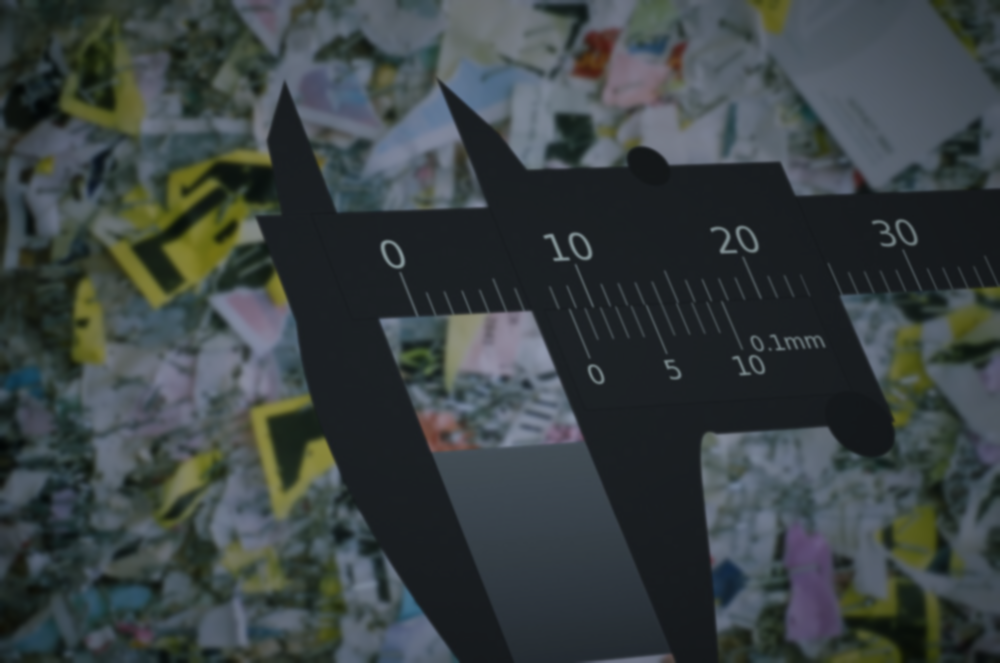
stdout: 8.6mm
